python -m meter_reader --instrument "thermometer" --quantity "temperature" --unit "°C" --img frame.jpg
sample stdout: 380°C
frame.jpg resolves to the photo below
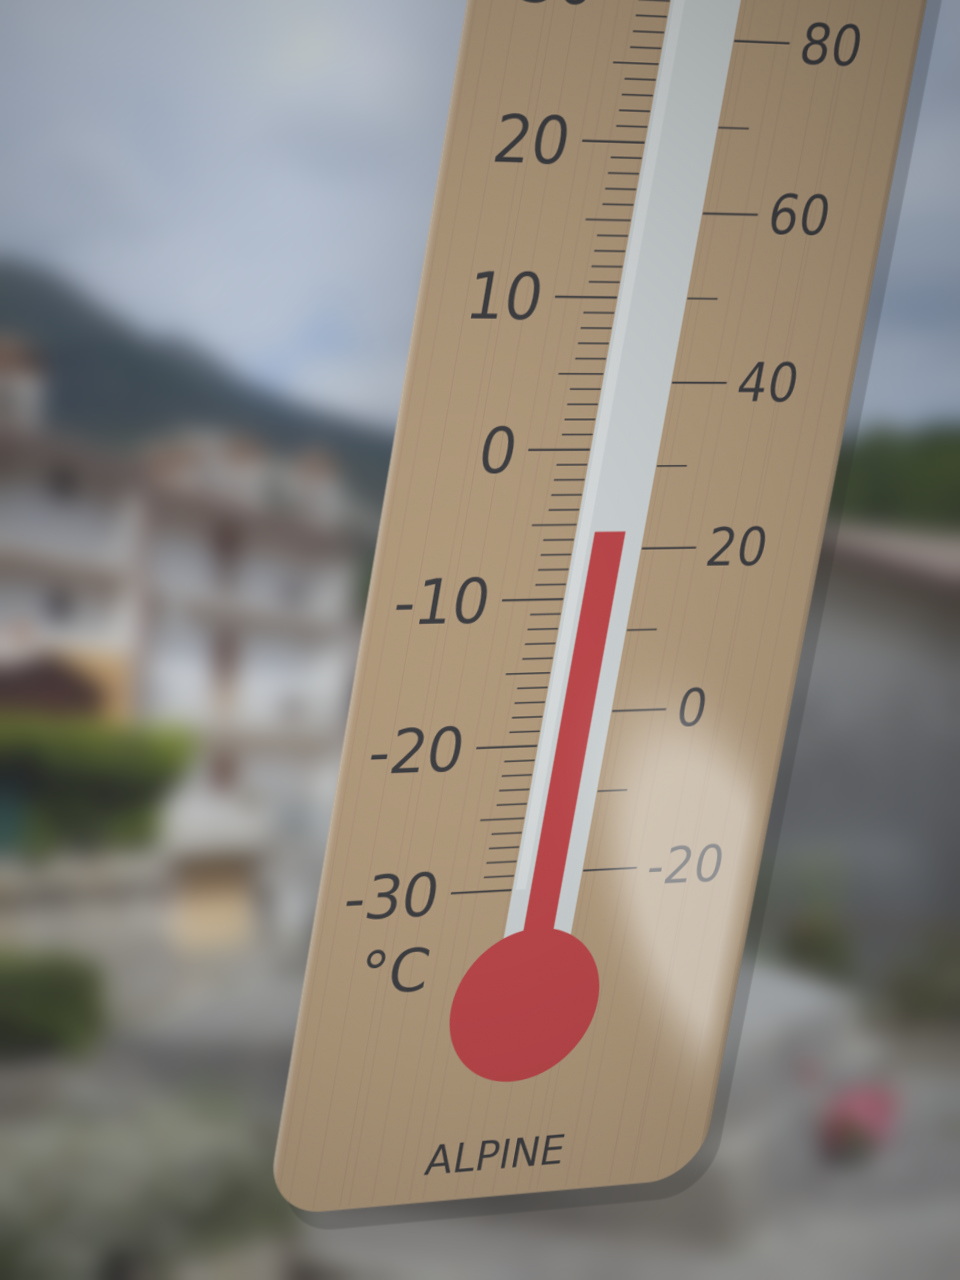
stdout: -5.5°C
